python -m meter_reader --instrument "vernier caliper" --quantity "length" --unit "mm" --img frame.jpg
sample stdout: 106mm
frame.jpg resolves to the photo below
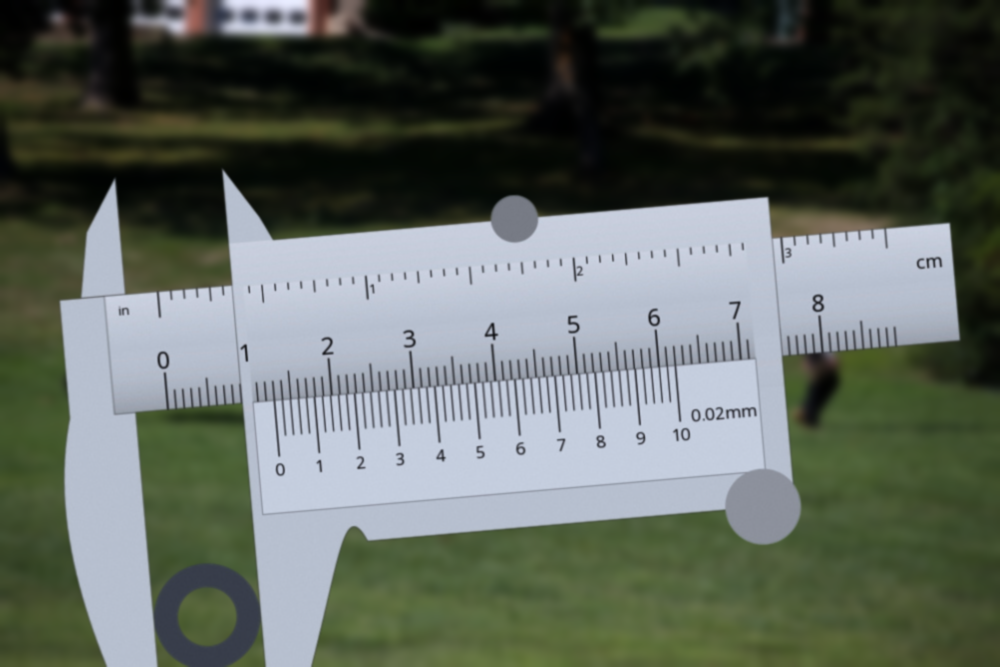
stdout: 13.0mm
